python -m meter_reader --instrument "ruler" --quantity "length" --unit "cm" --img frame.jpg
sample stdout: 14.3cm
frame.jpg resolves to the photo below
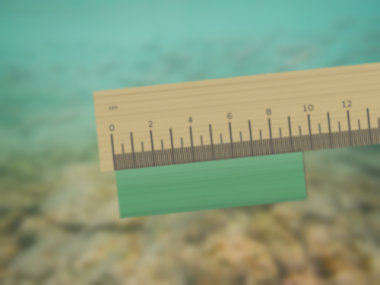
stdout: 9.5cm
